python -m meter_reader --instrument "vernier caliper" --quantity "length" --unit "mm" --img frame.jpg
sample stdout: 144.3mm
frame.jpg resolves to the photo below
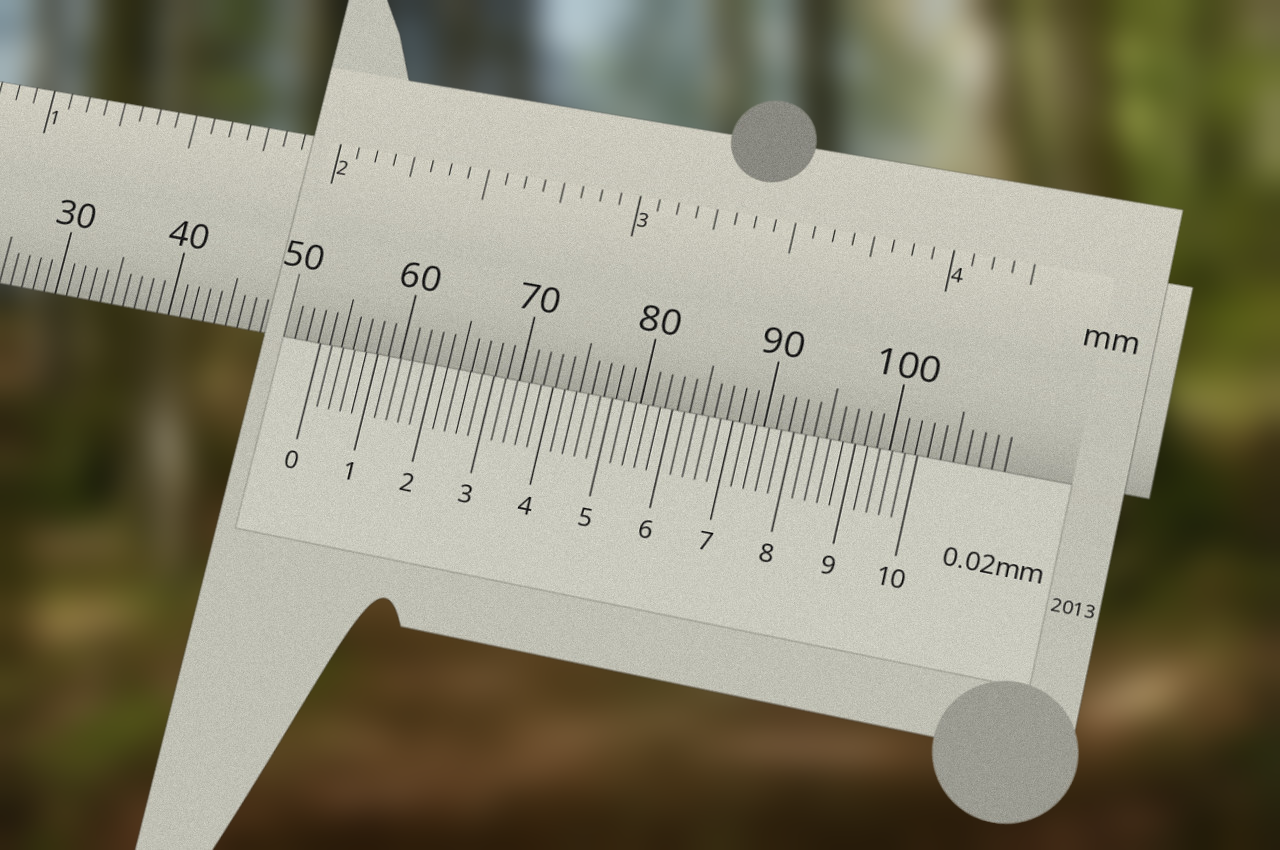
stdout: 53.2mm
